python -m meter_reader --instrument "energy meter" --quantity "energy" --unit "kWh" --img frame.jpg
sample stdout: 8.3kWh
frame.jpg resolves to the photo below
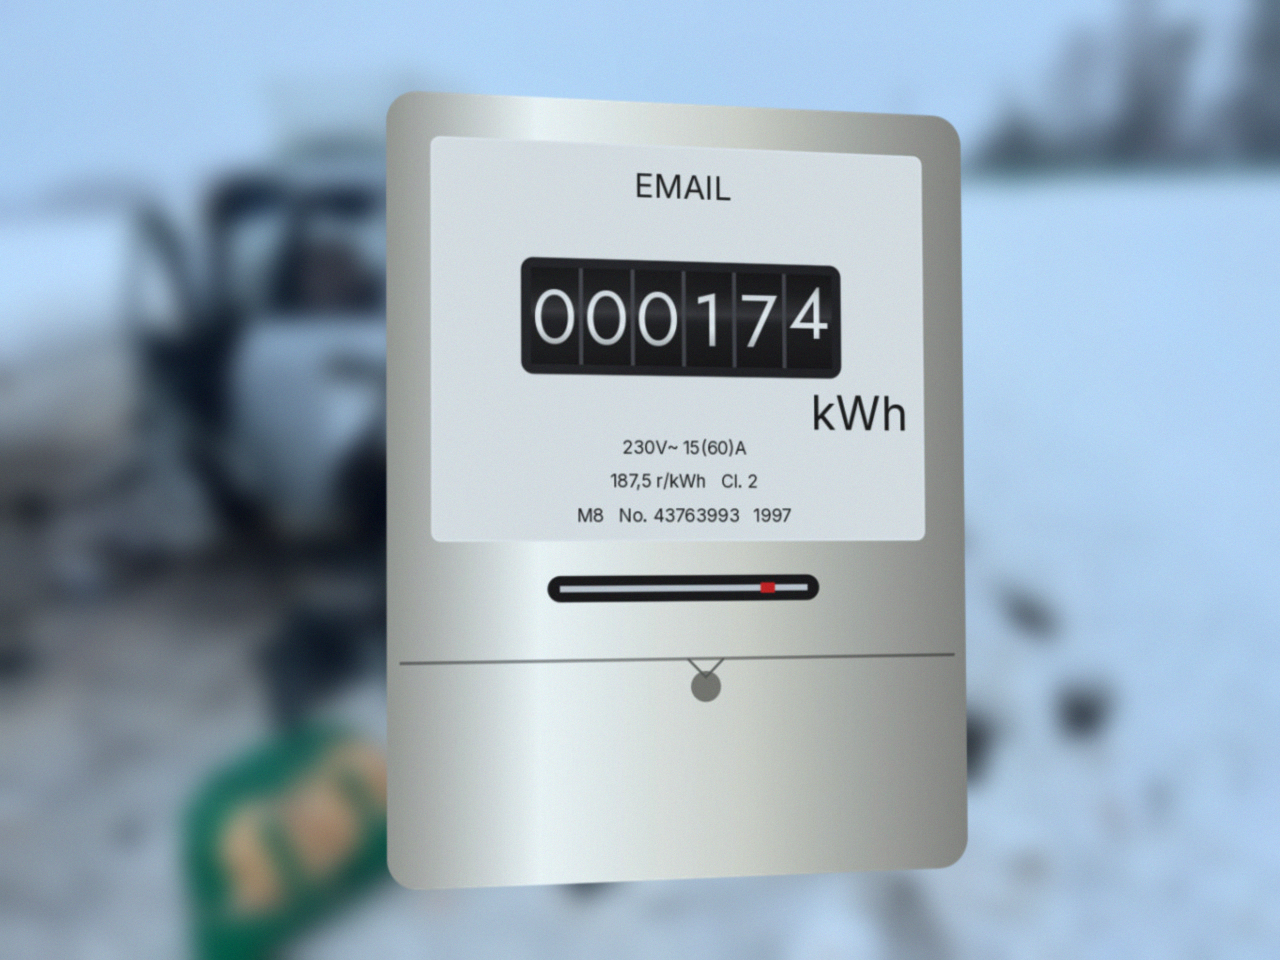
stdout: 174kWh
